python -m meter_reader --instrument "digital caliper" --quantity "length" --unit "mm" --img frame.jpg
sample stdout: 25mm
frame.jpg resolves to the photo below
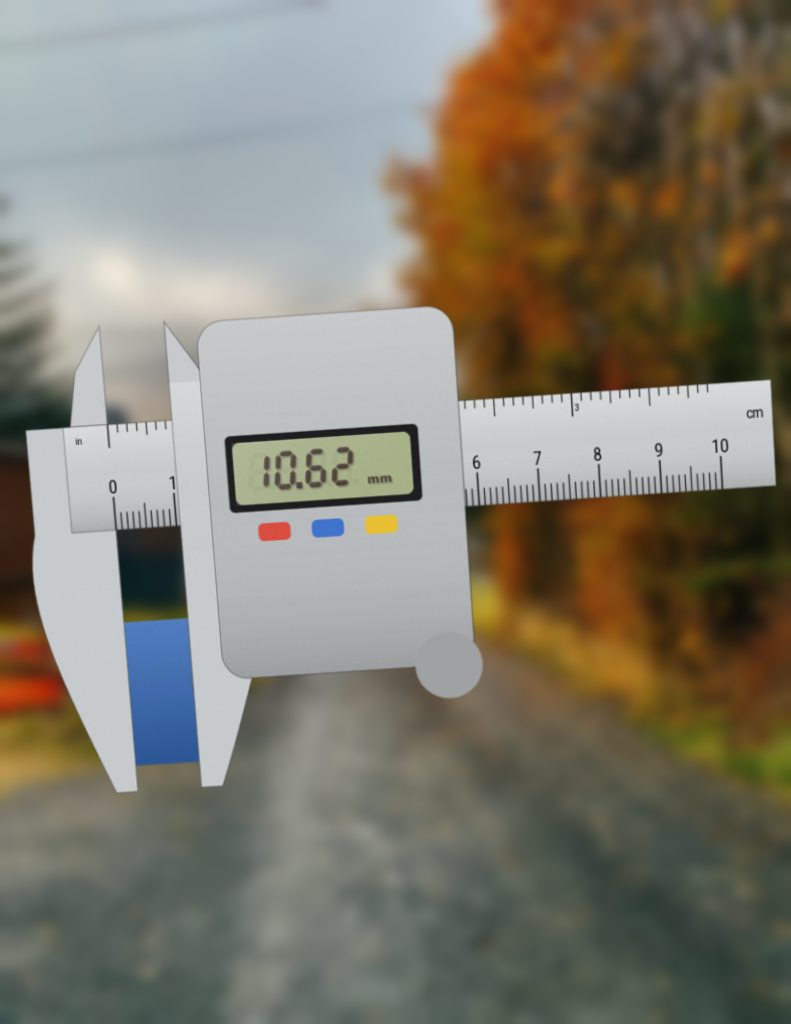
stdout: 10.62mm
